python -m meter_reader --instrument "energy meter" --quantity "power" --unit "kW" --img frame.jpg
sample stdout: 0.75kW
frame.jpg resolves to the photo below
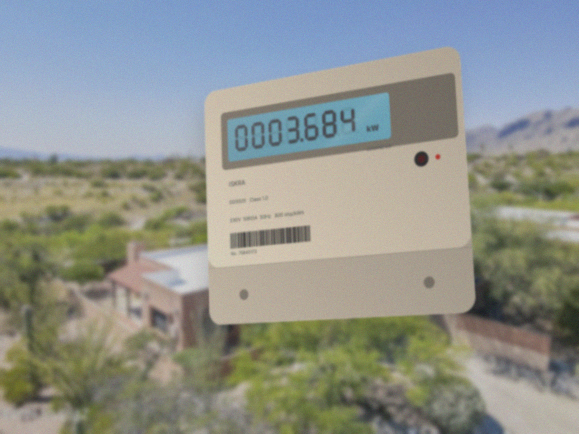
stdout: 3.684kW
